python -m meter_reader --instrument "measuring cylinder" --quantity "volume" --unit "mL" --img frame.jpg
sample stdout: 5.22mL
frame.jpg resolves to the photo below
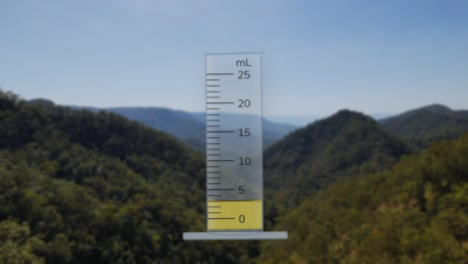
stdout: 3mL
